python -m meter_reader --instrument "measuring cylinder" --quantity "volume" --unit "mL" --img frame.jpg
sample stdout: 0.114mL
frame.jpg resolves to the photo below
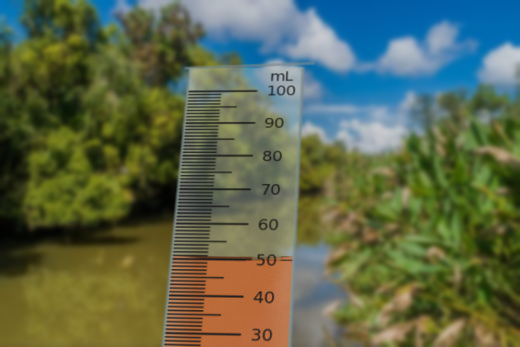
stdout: 50mL
